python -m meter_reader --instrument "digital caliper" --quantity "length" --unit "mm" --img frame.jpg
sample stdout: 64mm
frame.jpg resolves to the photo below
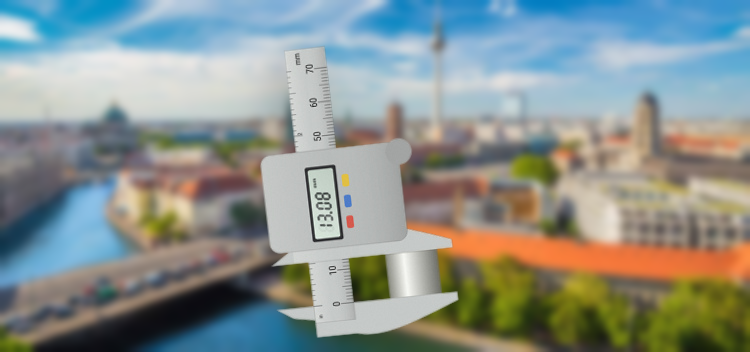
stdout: 13.08mm
